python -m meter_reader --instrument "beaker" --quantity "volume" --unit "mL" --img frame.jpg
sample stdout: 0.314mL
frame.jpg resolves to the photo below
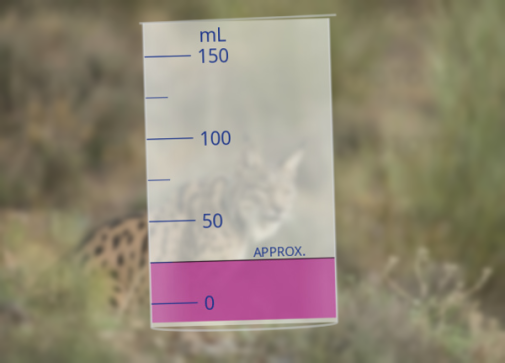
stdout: 25mL
